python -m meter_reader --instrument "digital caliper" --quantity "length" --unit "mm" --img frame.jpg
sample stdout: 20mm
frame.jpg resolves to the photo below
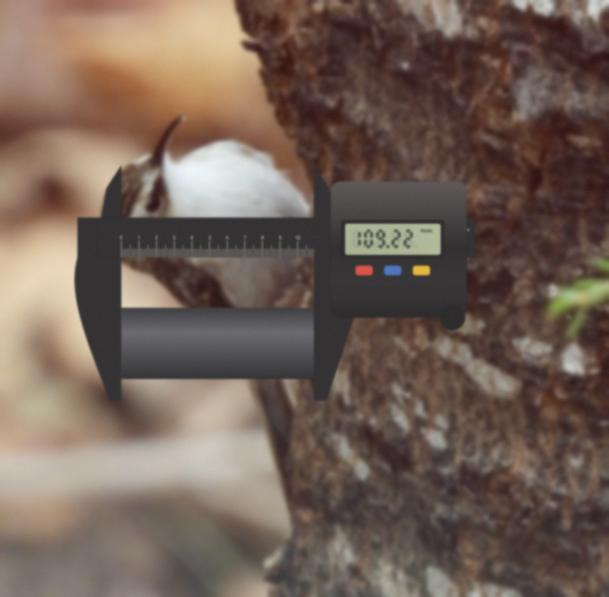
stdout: 109.22mm
